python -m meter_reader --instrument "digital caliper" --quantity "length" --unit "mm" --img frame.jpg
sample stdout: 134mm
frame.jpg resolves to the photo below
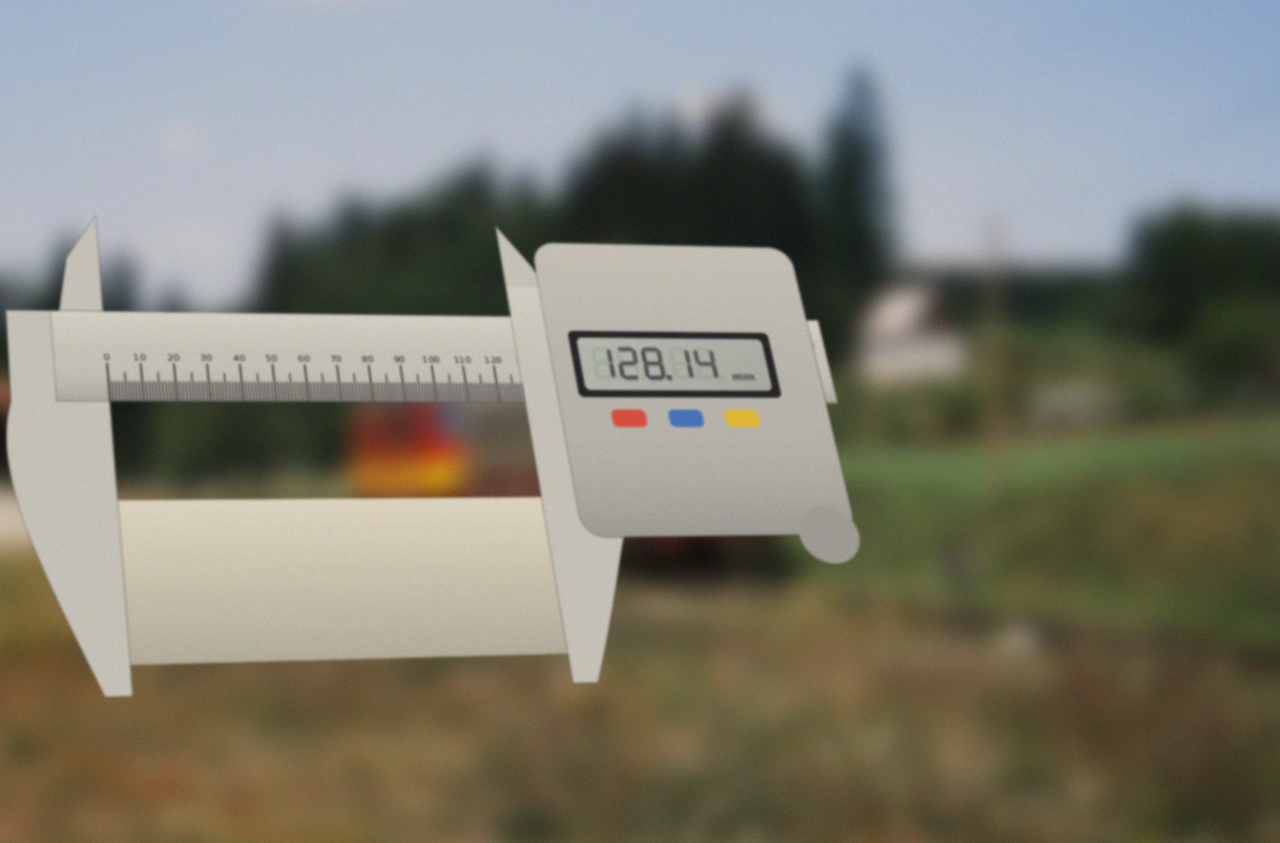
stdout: 128.14mm
